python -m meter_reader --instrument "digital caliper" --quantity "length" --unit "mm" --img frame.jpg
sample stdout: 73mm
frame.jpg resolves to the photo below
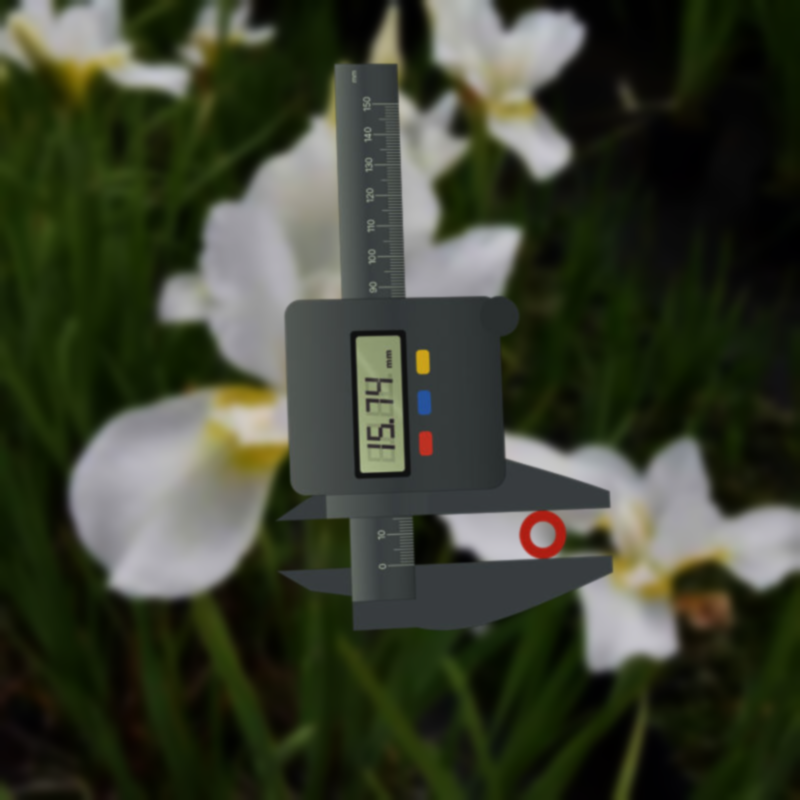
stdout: 15.74mm
